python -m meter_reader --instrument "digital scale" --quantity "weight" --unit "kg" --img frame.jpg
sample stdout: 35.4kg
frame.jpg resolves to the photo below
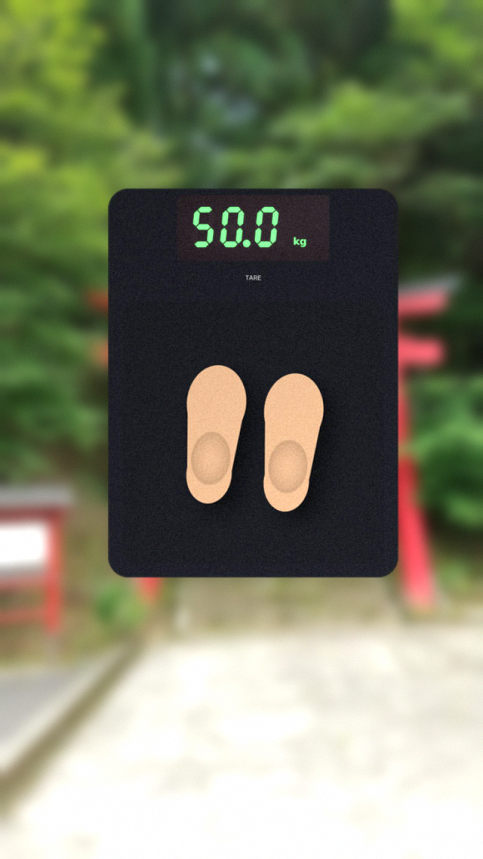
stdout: 50.0kg
